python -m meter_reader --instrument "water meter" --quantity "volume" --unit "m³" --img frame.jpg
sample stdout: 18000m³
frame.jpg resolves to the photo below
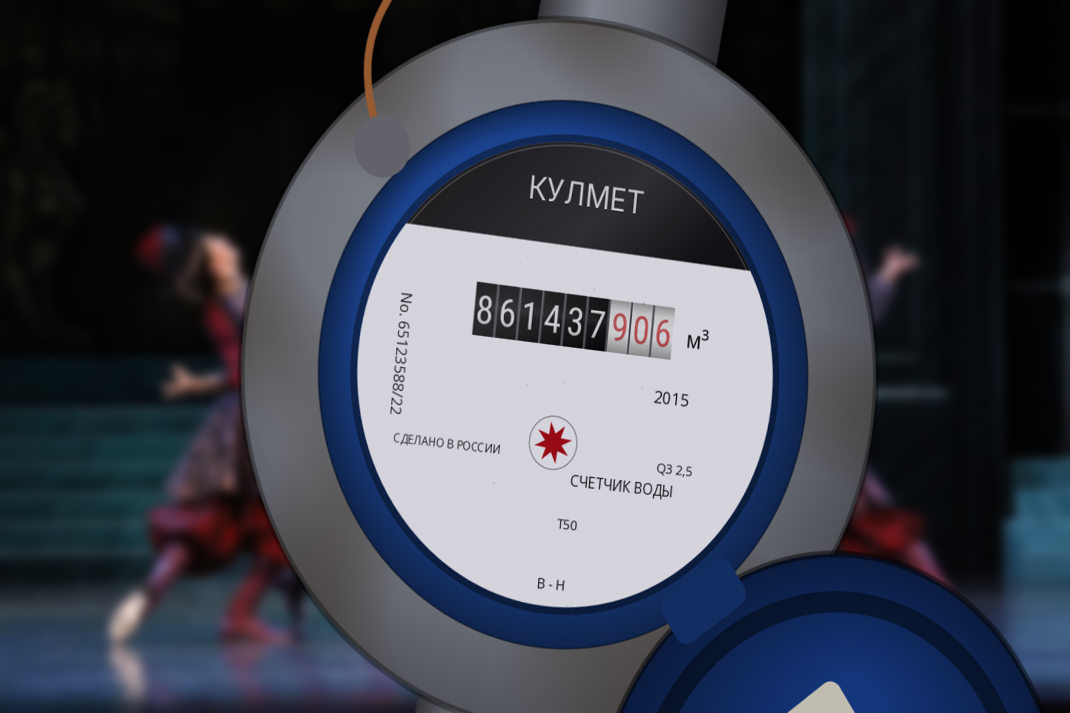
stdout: 861437.906m³
